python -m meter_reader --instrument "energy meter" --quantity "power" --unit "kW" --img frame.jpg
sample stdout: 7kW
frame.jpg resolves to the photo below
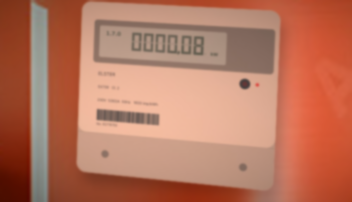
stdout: 0.08kW
